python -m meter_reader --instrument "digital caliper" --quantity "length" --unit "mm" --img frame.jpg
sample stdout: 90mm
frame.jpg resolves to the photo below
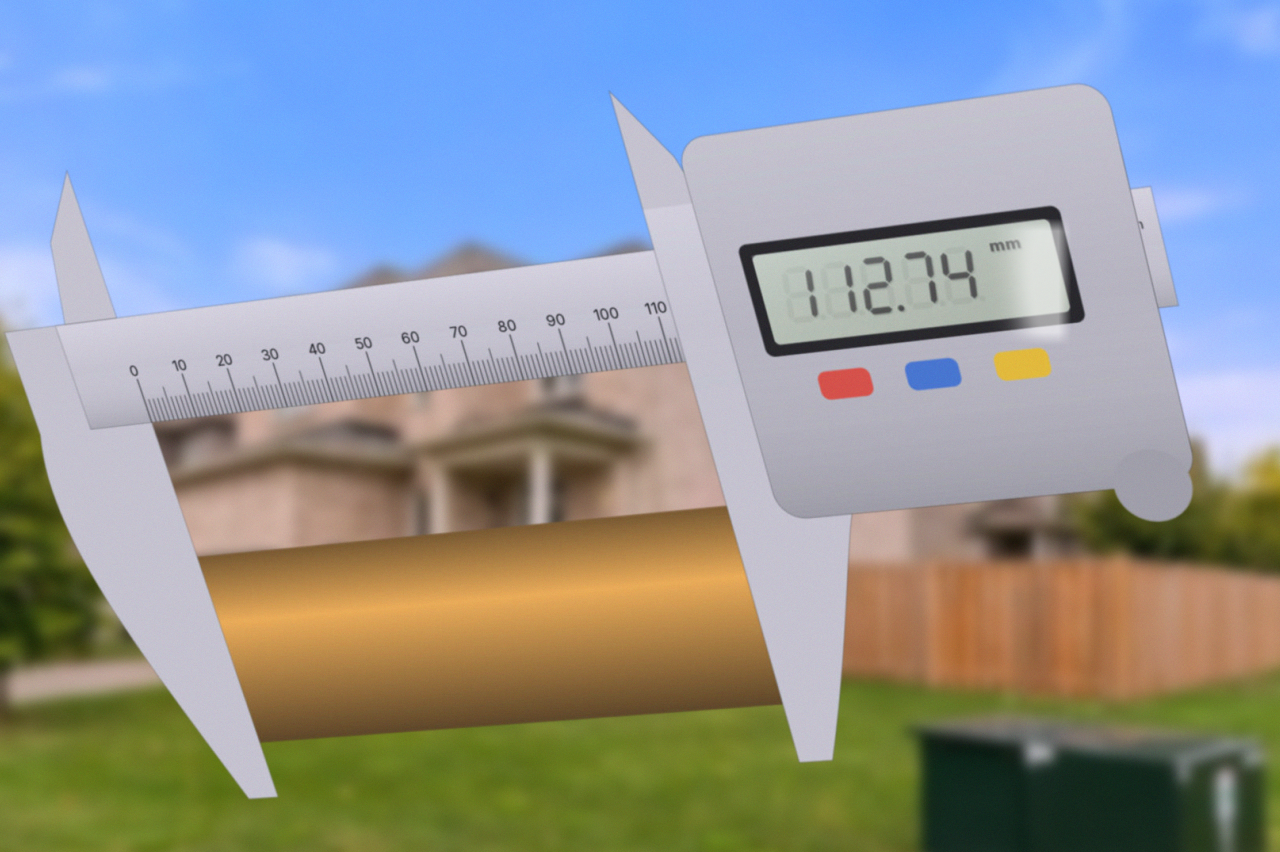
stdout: 112.74mm
